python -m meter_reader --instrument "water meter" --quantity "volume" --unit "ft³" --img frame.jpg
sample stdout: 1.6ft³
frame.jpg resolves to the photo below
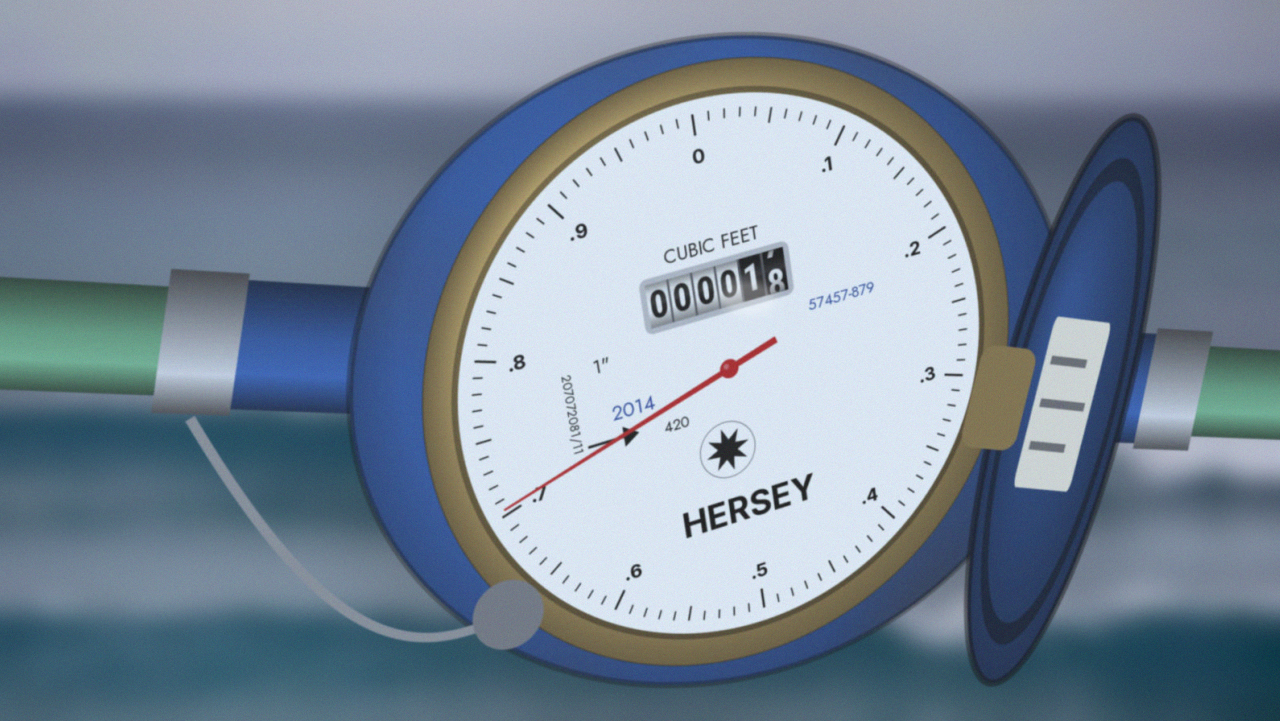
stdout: 17.70ft³
